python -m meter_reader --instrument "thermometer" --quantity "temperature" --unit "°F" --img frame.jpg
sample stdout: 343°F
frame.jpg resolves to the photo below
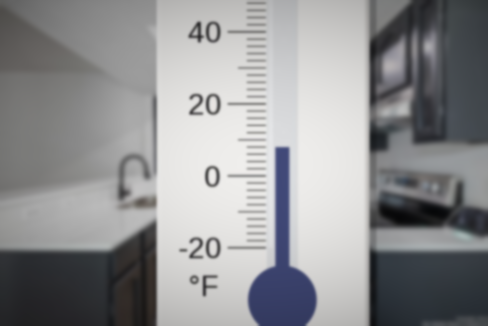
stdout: 8°F
